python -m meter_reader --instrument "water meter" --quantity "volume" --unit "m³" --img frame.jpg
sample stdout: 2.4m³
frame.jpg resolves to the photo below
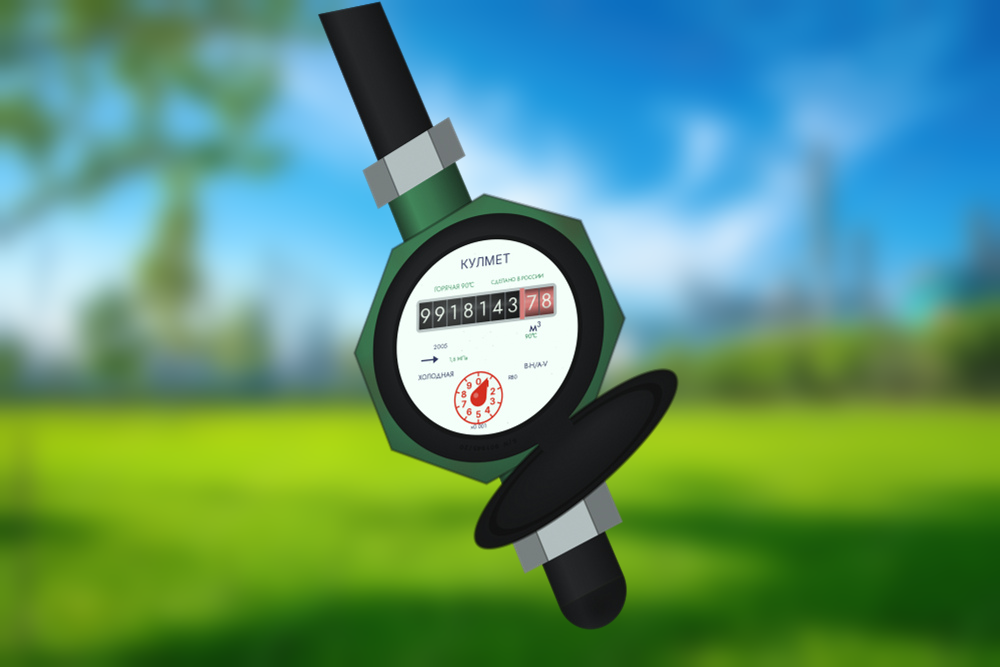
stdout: 9918143.780m³
